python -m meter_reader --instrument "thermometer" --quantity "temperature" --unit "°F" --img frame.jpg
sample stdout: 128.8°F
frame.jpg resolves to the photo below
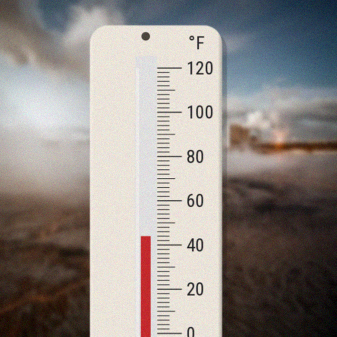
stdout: 44°F
